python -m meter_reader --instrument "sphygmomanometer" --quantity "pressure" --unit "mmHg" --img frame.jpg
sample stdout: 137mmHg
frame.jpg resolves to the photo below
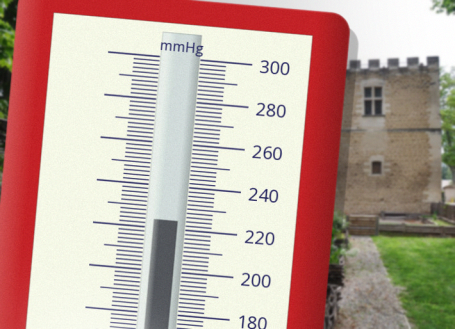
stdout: 224mmHg
